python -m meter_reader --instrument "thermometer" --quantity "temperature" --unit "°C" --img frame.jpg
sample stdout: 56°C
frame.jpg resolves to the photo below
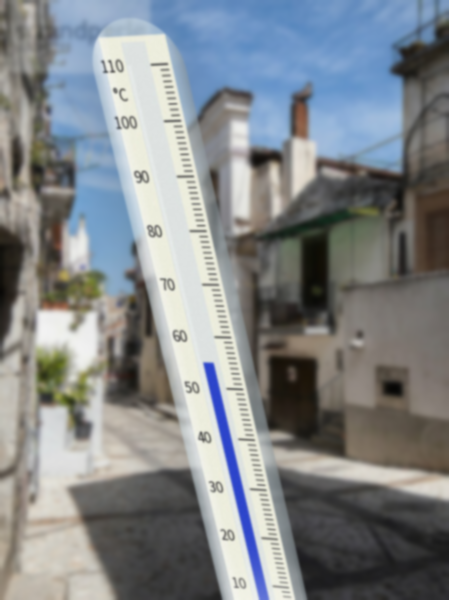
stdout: 55°C
